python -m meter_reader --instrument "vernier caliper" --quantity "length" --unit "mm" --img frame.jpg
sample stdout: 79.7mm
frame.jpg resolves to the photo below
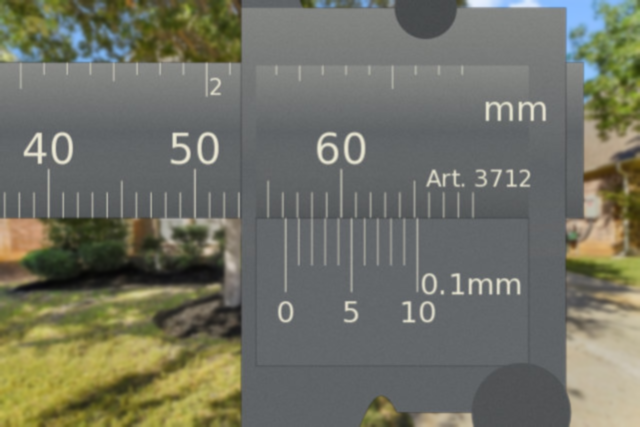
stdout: 56.2mm
